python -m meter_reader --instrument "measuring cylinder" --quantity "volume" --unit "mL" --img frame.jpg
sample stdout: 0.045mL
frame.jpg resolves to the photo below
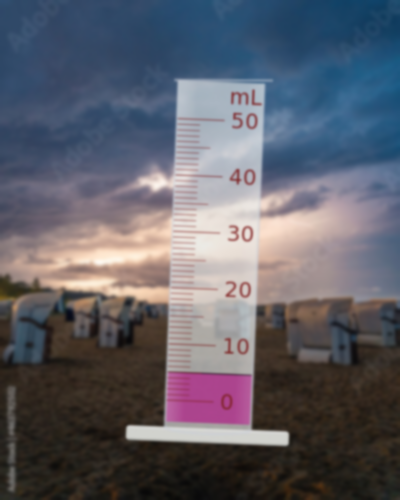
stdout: 5mL
